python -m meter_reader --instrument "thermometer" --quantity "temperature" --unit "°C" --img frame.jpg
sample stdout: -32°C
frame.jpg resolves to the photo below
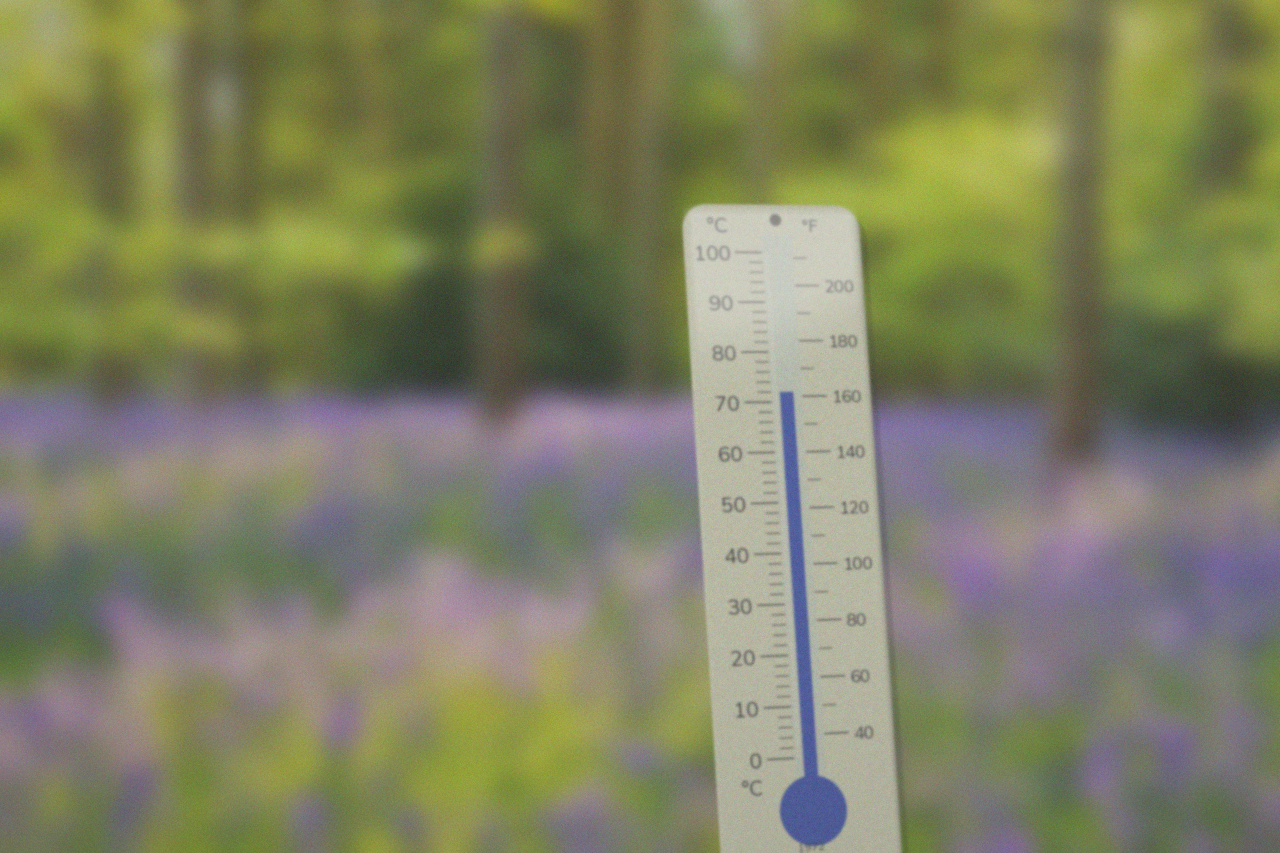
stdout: 72°C
